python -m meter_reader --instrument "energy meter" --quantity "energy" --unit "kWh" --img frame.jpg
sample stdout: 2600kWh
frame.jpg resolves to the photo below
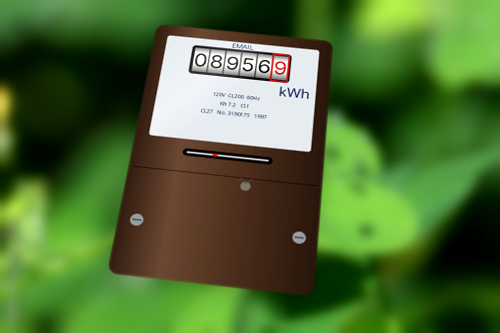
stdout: 8956.9kWh
